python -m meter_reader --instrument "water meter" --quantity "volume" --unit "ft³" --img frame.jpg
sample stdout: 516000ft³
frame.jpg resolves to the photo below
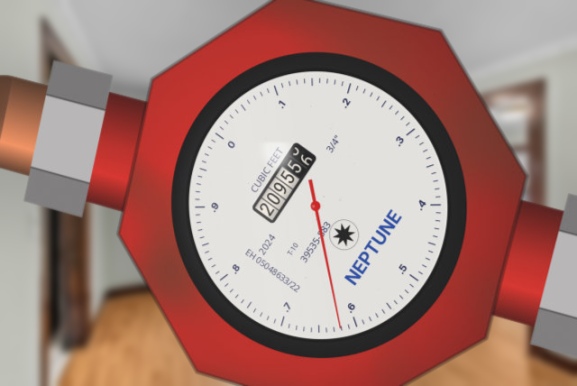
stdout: 209555.62ft³
